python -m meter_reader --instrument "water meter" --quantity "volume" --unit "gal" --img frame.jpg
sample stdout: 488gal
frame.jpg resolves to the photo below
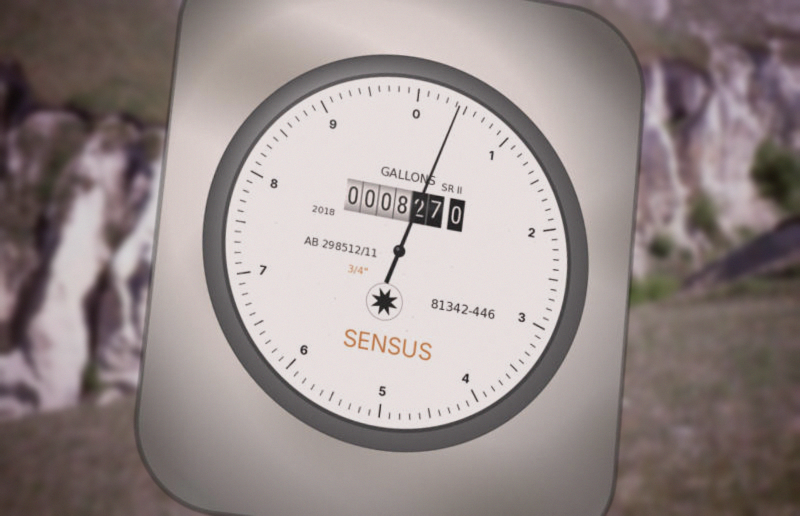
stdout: 8270.4gal
